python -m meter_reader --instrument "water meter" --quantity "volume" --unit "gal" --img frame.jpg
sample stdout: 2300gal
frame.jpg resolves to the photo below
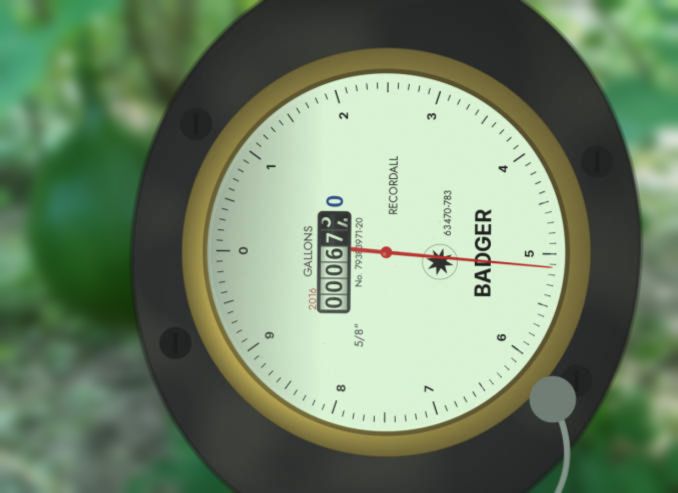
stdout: 6735.1gal
